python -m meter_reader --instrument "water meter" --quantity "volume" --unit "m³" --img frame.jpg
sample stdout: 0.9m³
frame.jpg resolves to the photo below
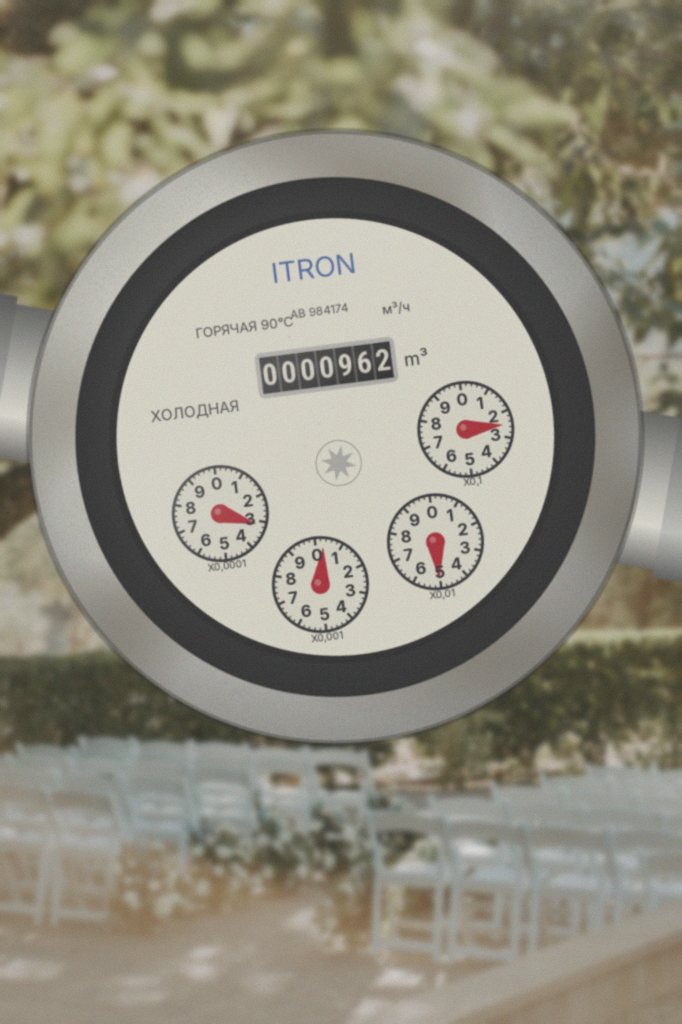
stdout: 962.2503m³
